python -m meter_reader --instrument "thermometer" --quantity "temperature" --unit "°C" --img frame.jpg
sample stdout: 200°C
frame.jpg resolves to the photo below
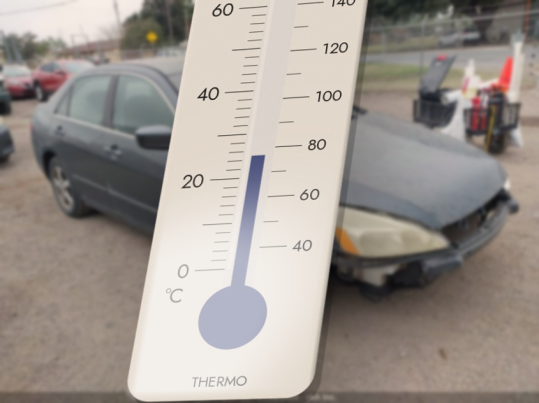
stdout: 25°C
